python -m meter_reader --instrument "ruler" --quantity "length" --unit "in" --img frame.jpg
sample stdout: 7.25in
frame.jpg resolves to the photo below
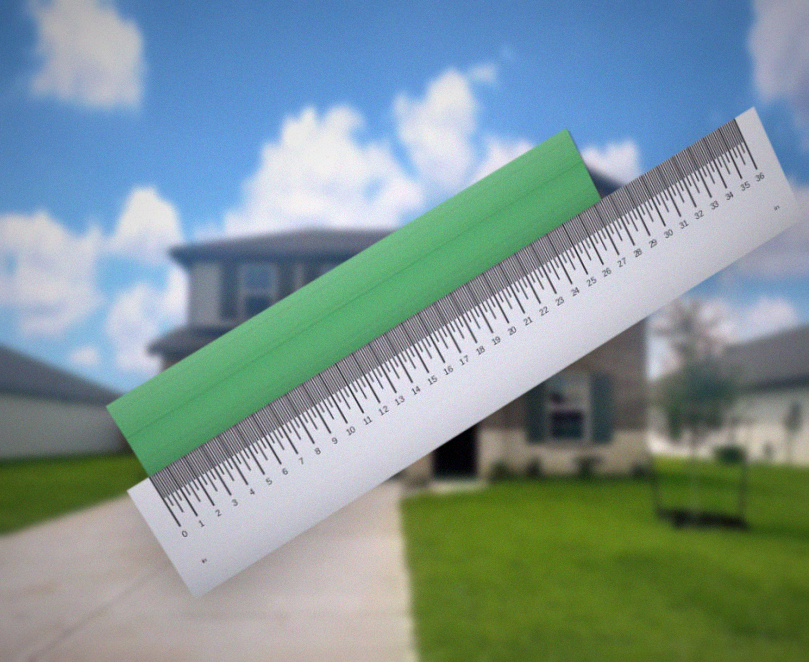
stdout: 27.5in
